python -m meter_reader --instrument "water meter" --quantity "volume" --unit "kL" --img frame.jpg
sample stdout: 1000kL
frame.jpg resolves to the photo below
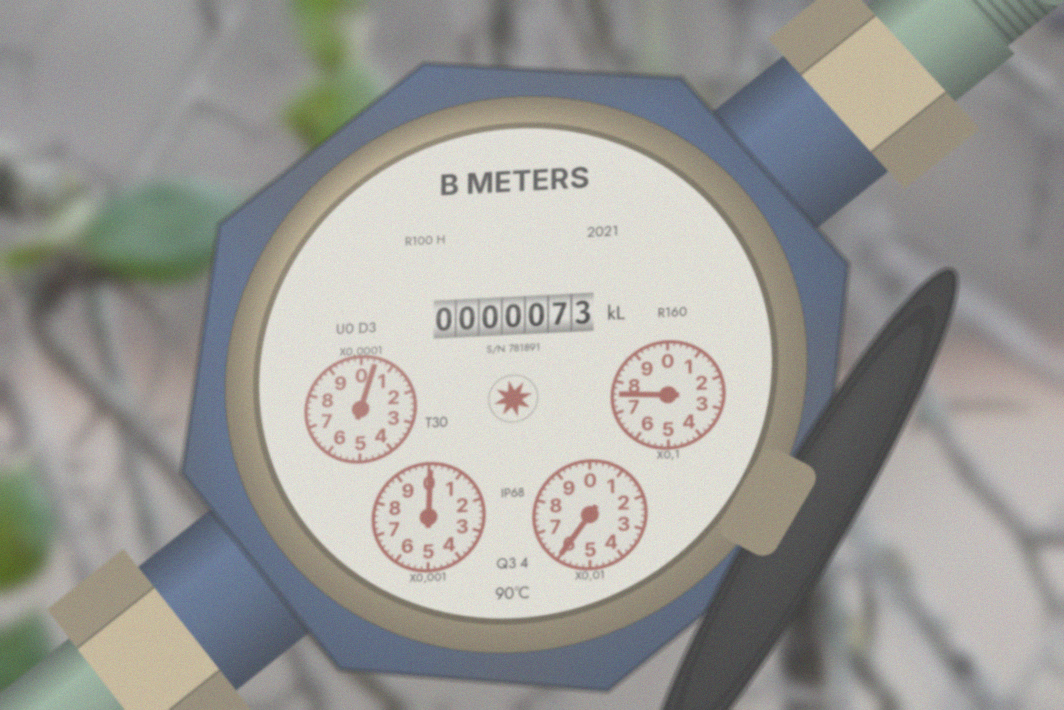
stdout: 73.7600kL
